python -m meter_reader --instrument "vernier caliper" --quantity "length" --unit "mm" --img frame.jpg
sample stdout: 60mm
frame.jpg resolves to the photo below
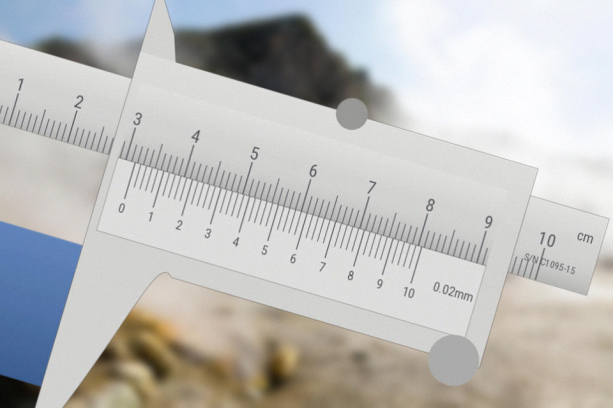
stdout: 31.6mm
